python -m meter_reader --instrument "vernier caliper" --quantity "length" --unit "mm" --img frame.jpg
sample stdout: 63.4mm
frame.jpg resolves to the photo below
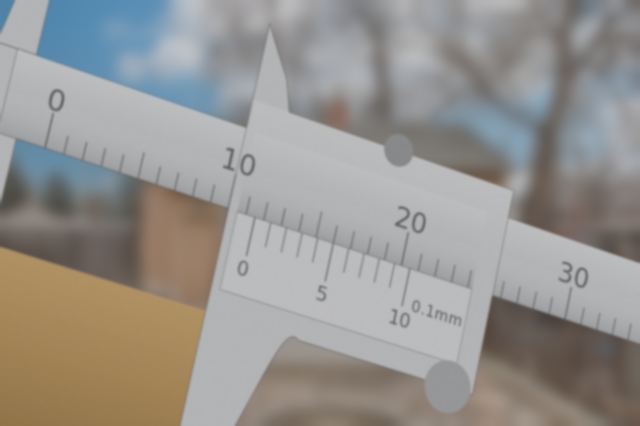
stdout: 11.5mm
